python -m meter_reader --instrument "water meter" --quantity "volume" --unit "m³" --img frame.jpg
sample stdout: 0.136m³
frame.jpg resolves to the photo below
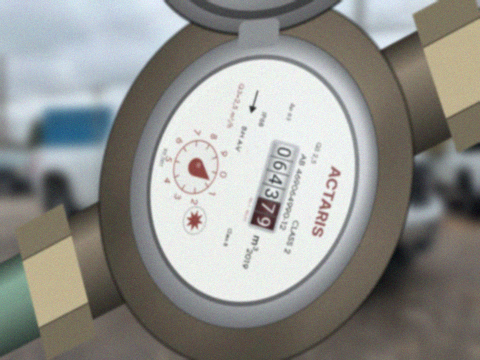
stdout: 643.790m³
